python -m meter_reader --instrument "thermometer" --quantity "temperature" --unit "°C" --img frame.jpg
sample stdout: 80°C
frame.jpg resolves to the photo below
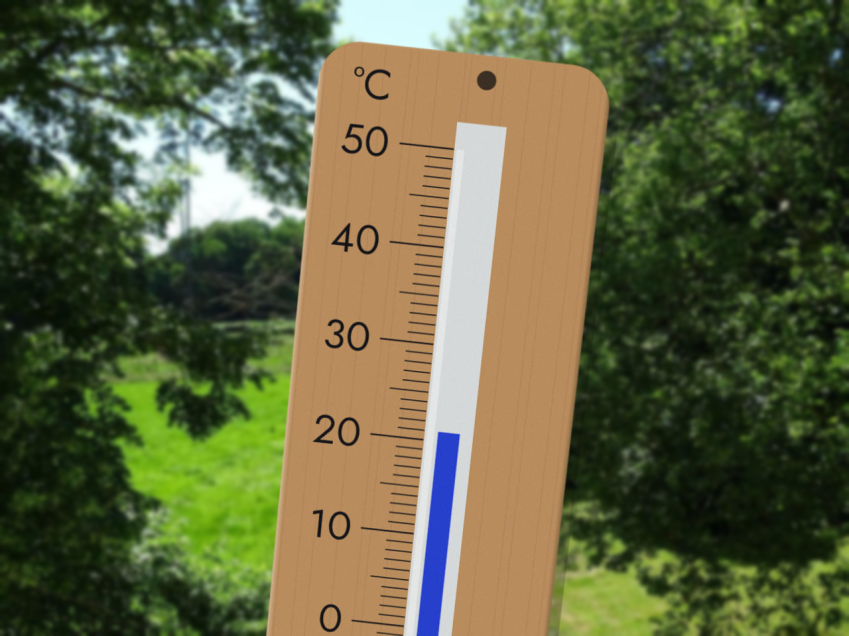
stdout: 21°C
